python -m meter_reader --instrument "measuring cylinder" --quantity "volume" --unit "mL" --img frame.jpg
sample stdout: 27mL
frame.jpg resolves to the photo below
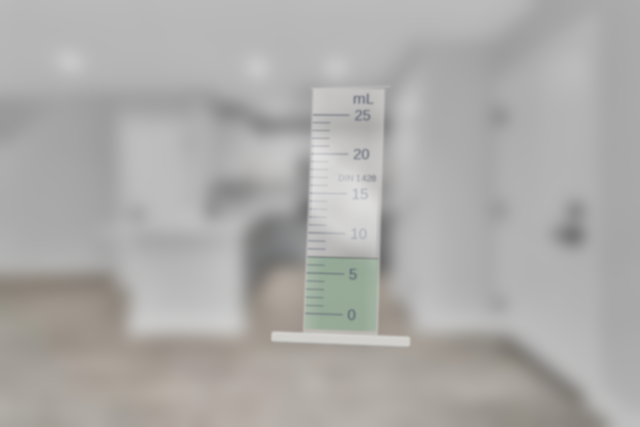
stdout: 7mL
